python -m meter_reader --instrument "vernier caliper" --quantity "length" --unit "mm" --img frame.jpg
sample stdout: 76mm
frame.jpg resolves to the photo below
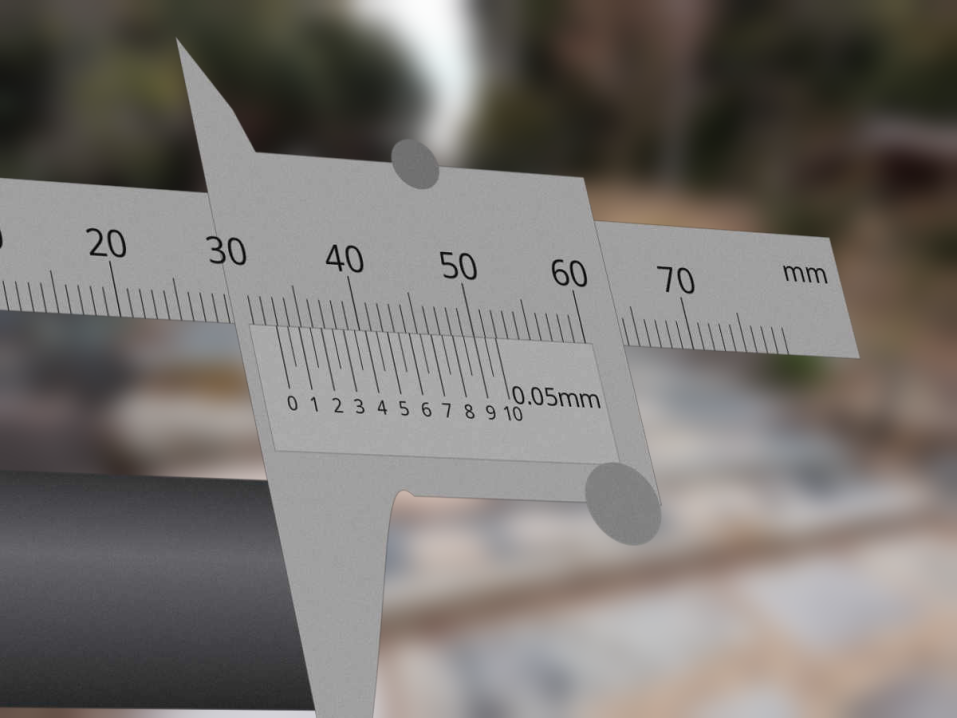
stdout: 32.9mm
